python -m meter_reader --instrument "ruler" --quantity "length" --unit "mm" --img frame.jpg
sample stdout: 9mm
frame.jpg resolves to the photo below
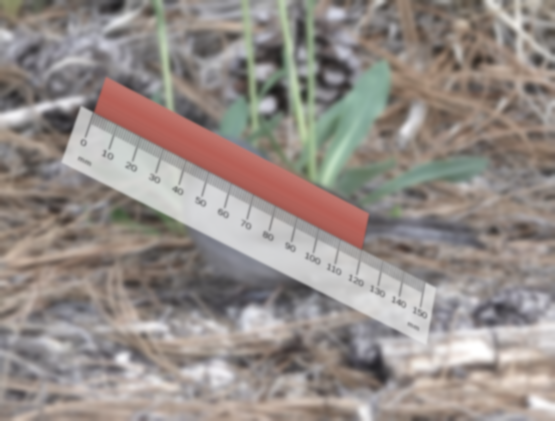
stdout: 120mm
